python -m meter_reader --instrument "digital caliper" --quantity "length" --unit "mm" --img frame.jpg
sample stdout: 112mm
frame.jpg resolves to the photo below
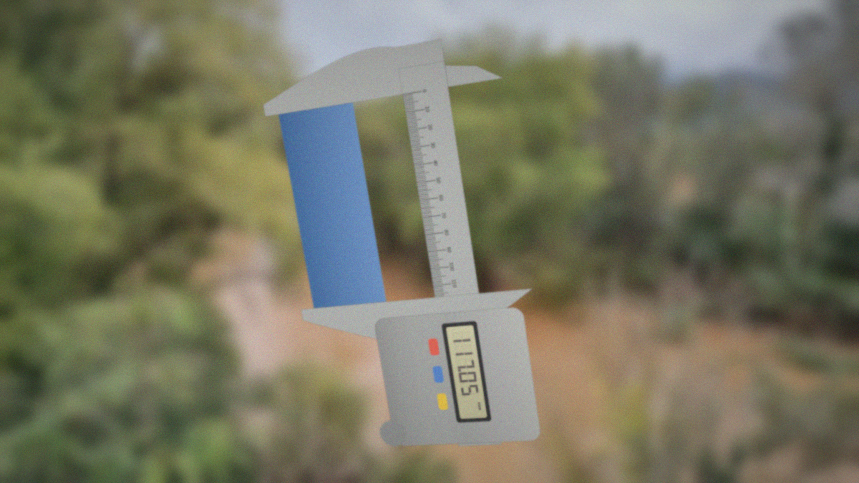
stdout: 117.05mm
